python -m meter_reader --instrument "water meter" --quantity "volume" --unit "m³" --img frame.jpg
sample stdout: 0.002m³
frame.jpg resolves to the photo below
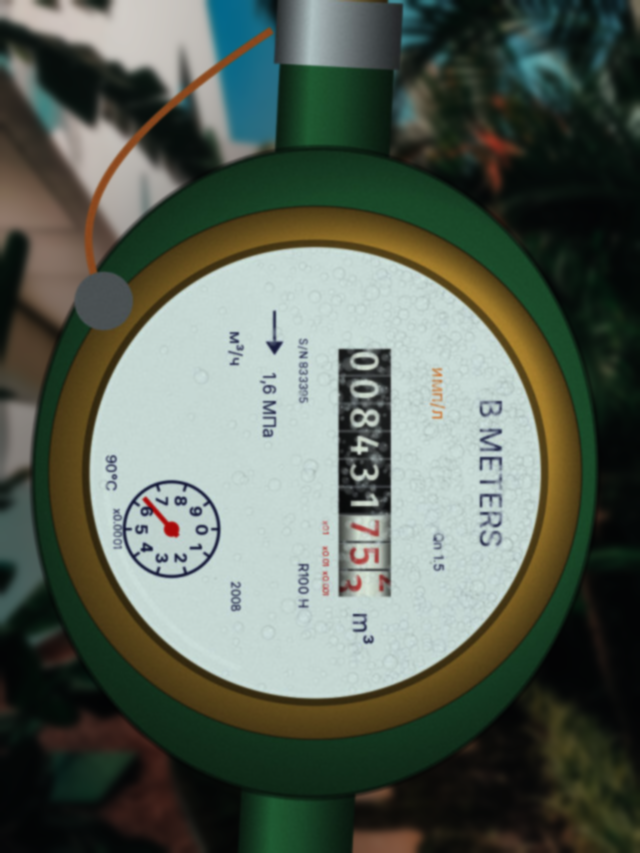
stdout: 8431.7526m³
